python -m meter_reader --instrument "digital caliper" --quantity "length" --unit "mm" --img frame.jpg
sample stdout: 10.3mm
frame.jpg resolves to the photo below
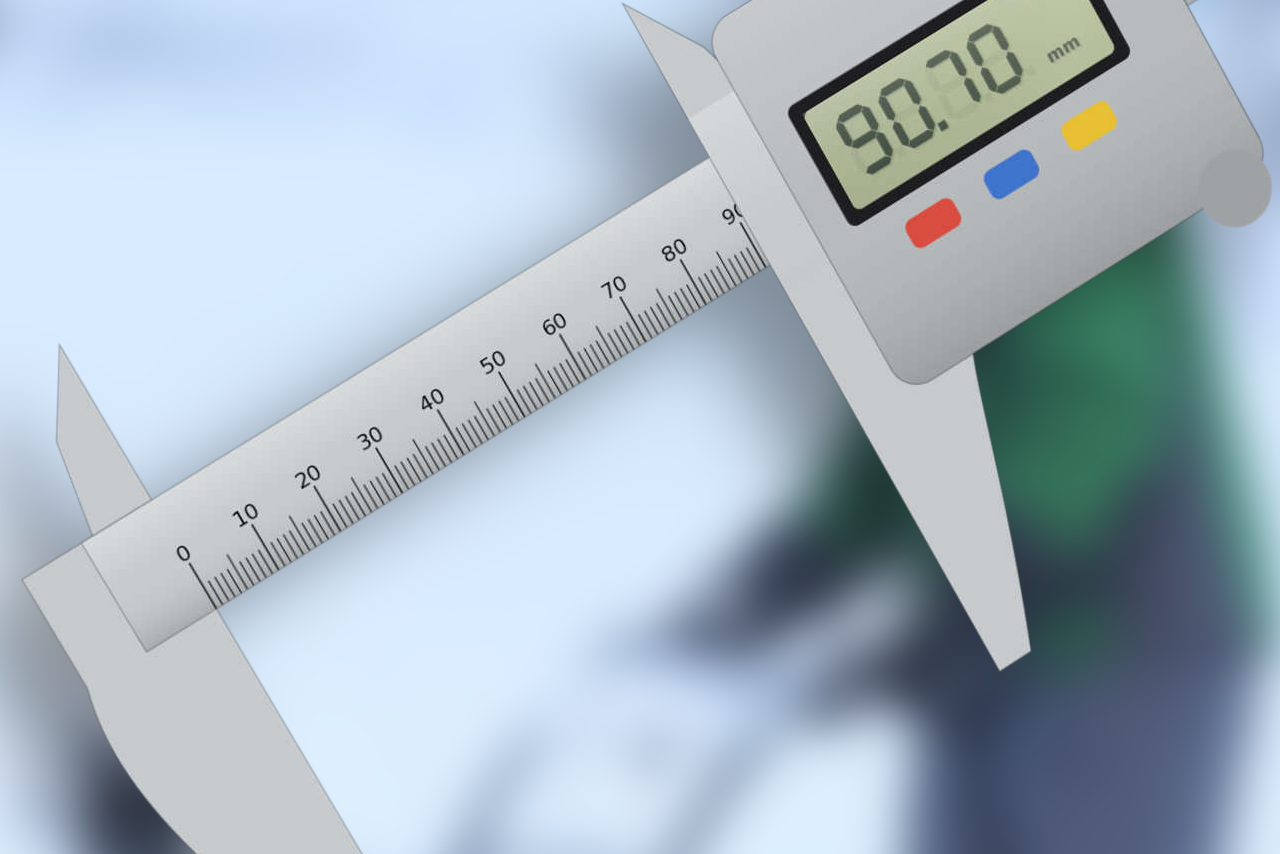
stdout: 90.70mm
